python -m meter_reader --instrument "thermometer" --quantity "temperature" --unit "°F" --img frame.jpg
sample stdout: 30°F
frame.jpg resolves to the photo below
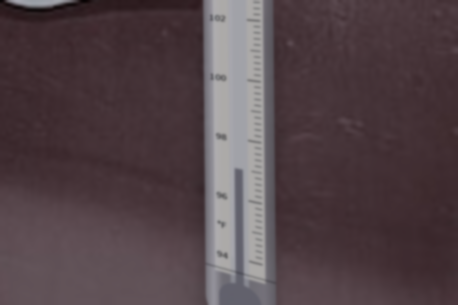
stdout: 97°F
